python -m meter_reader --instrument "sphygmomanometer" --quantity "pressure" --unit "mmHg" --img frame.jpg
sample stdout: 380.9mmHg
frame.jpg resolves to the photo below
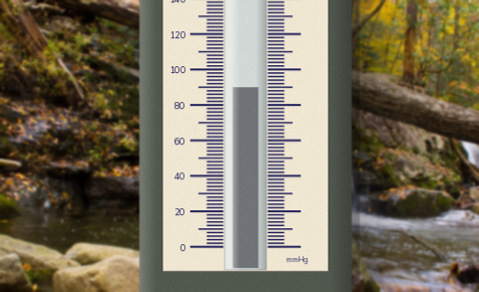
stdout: 90mmHg
